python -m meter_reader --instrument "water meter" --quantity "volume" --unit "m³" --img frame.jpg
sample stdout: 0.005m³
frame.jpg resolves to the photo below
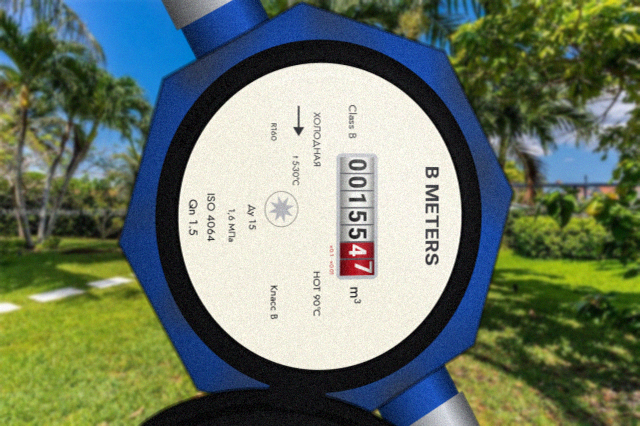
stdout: 155.47m³
